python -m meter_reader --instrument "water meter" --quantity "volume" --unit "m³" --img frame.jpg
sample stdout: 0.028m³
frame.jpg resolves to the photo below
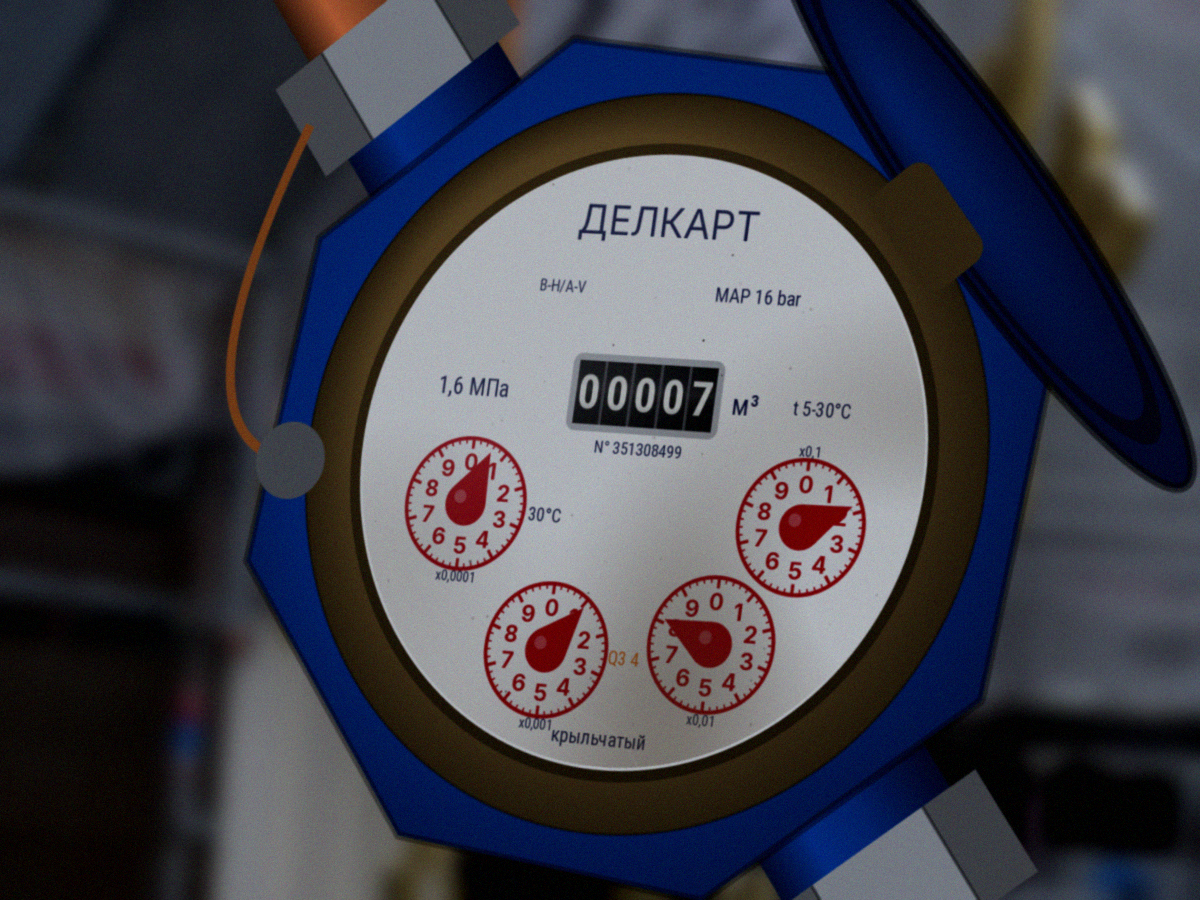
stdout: 7.1810m³
